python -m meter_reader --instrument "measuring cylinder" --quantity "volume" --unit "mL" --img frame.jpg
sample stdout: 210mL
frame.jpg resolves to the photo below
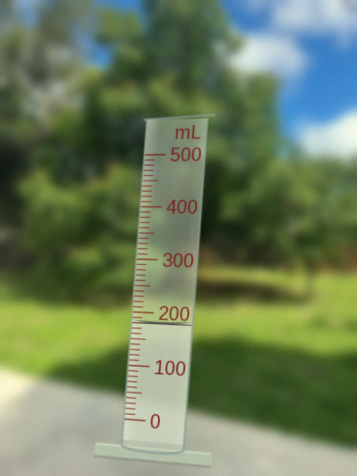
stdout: 180mL
